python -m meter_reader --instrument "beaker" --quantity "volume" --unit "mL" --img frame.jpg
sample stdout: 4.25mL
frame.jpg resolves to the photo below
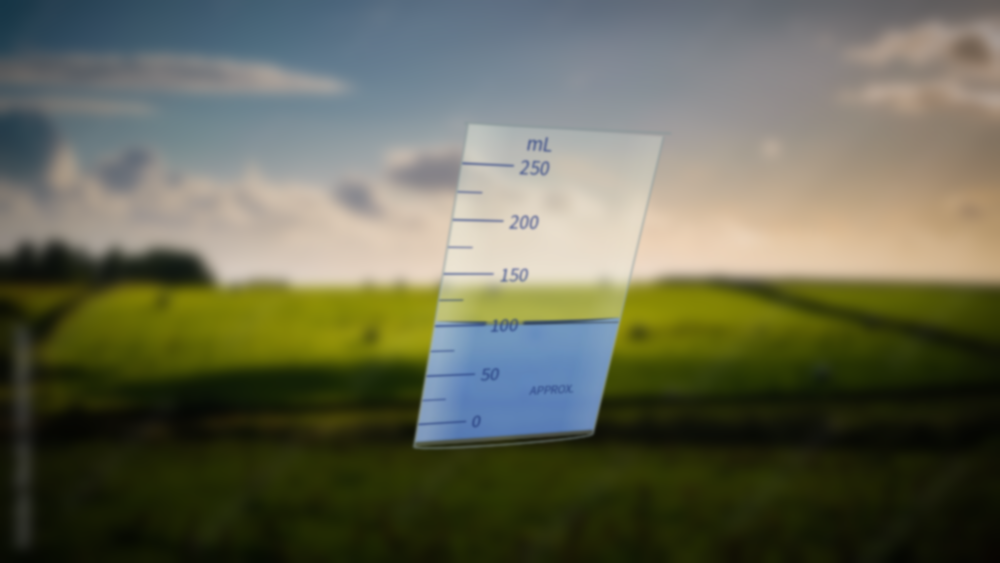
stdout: 100mL
